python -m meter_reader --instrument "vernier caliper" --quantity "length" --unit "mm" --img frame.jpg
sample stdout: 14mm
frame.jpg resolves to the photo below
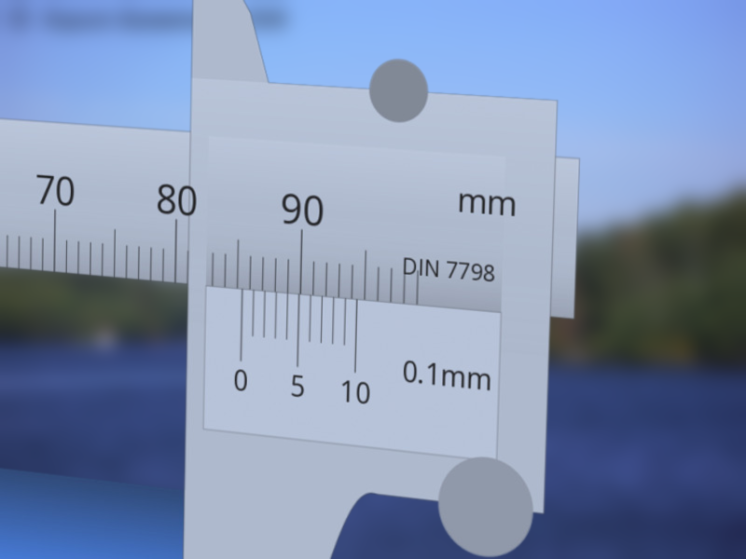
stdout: 85.4mm
